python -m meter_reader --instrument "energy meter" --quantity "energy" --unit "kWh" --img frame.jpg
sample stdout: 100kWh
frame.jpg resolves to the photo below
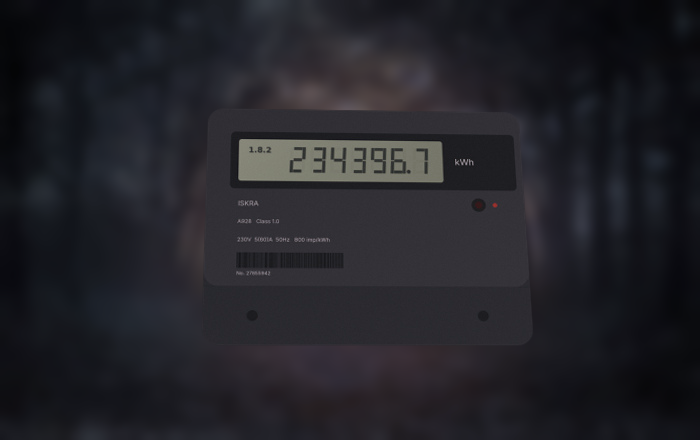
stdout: 234396.7kWh
